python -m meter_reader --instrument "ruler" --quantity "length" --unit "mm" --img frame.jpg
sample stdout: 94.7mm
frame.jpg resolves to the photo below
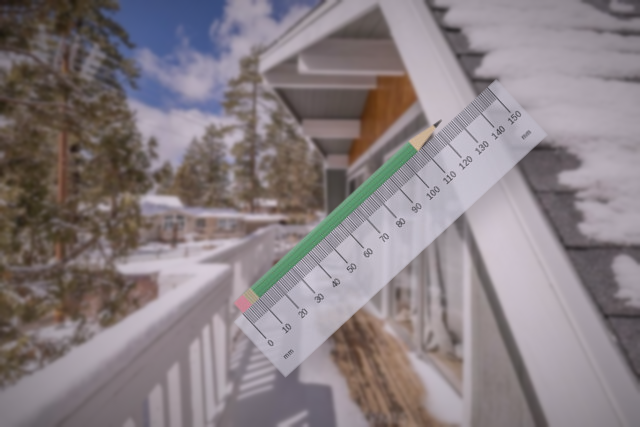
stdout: 125mm
